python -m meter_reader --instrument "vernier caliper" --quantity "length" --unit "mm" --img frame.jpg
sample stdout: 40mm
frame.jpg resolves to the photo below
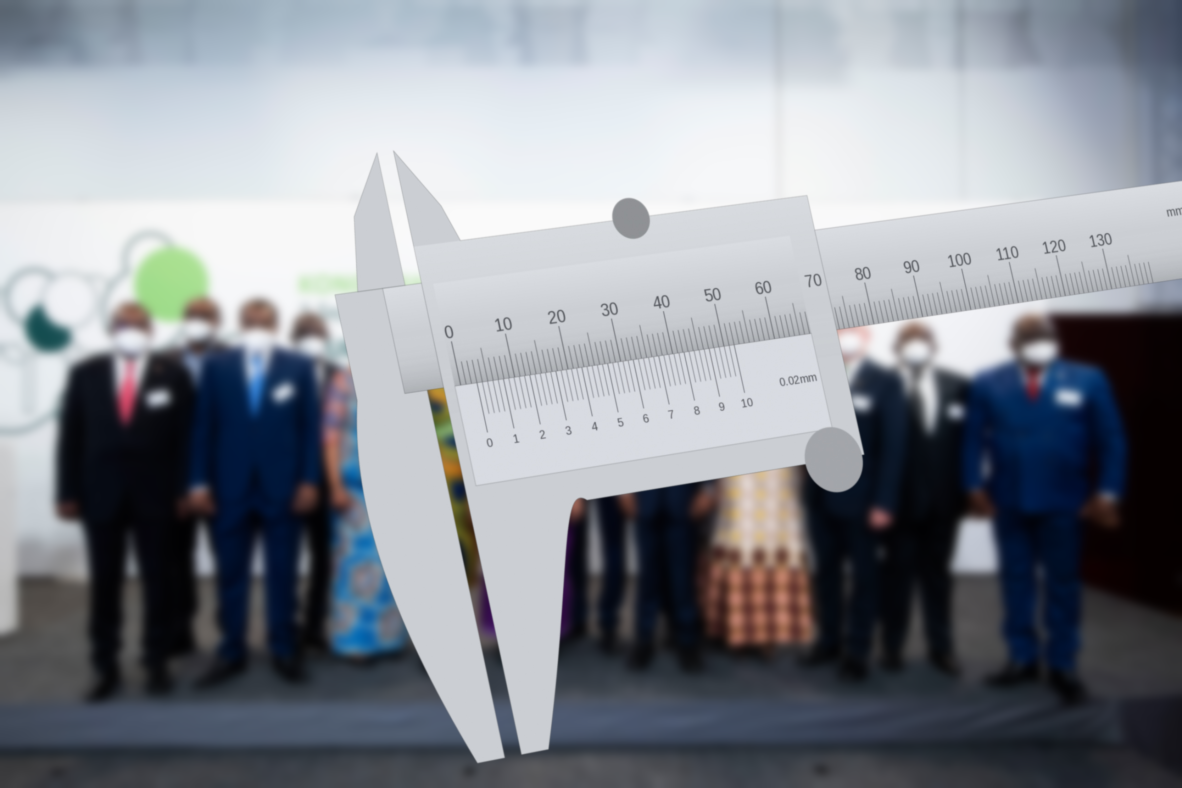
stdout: 3.0mm
